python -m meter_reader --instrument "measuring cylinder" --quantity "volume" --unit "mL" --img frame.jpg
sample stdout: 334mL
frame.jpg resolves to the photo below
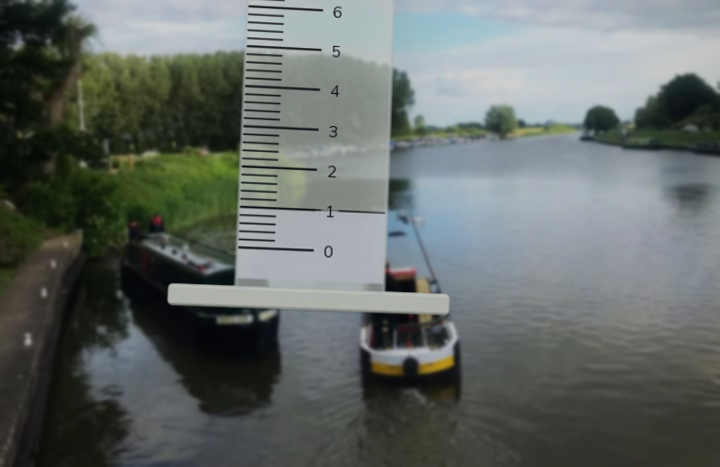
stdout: 1mL
